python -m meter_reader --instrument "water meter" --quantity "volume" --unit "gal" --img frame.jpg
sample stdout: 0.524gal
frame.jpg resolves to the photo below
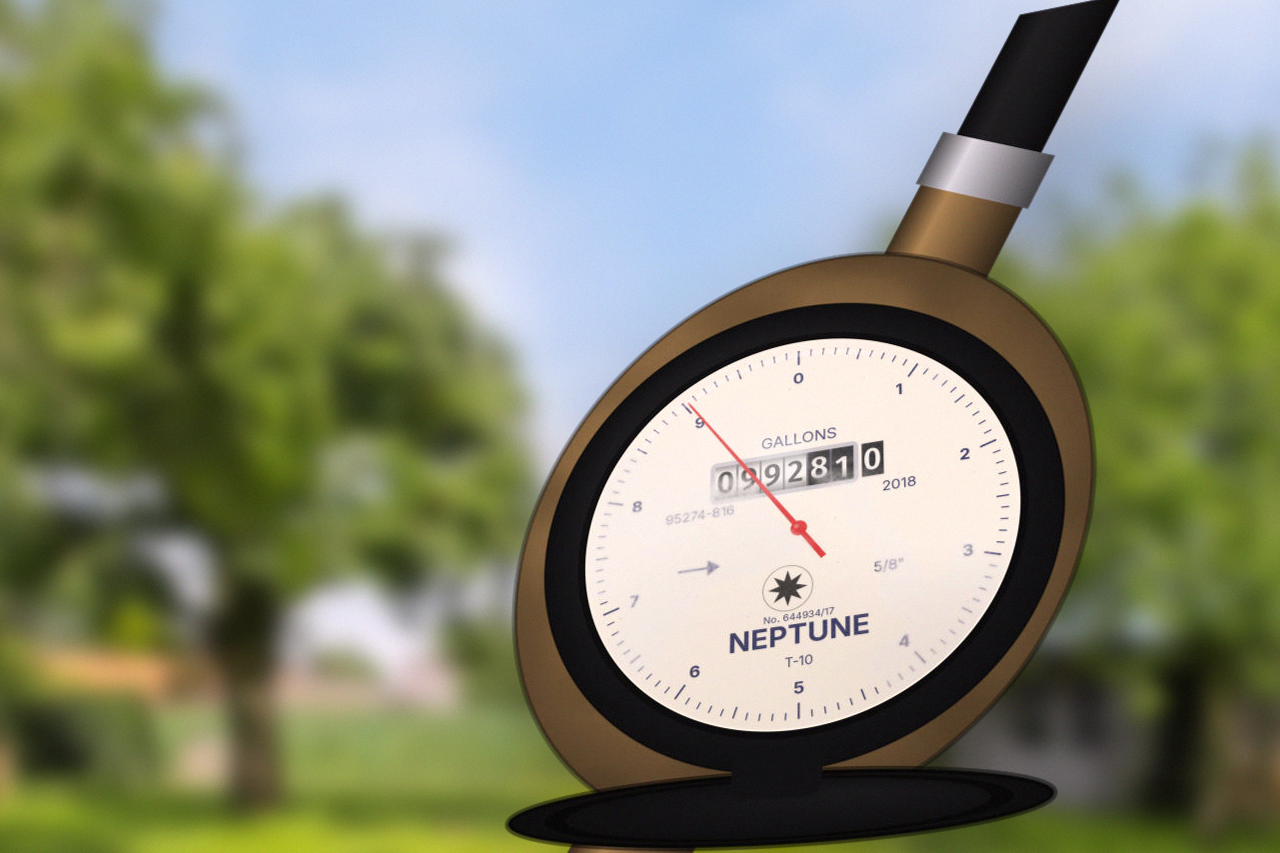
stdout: 992809.0gal
